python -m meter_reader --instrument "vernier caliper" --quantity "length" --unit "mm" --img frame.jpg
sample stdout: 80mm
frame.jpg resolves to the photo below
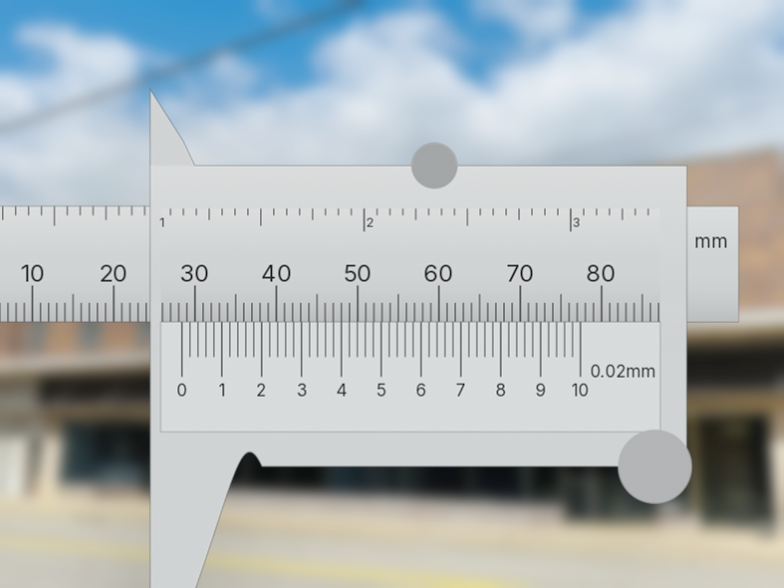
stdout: 28.4mm
